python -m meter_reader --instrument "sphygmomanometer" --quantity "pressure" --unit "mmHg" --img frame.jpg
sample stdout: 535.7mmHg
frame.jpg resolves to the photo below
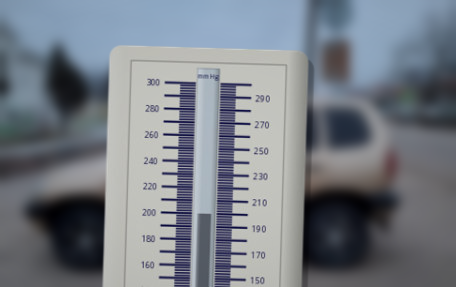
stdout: 200mmHg
